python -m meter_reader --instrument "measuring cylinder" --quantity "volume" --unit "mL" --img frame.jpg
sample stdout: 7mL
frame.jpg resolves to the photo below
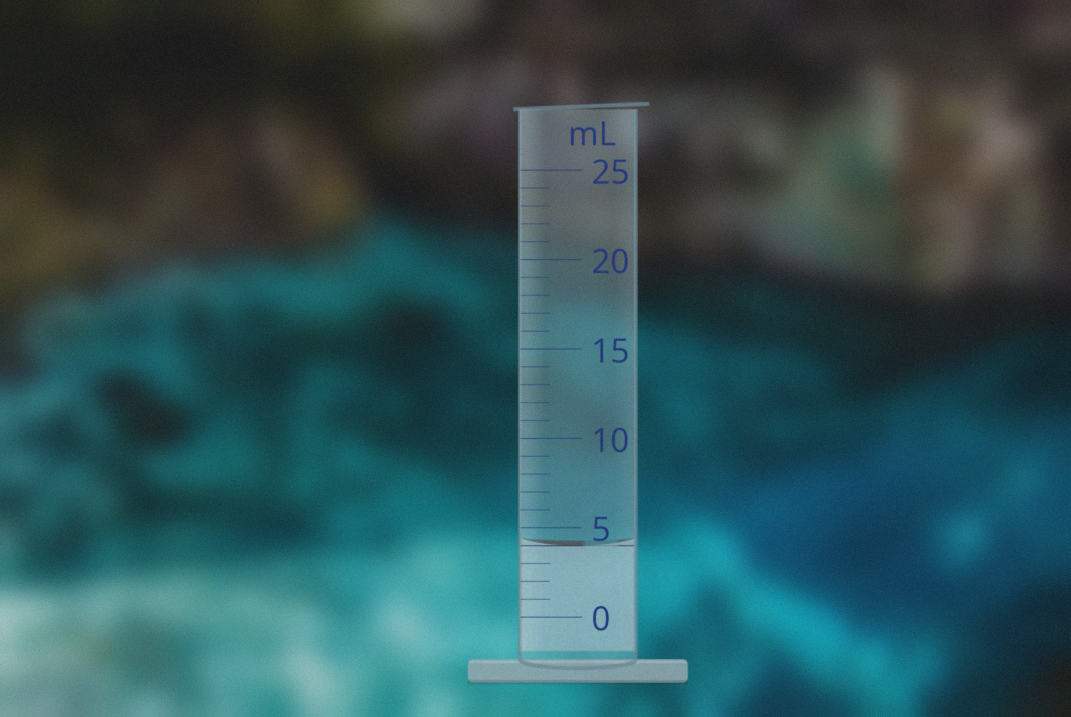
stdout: 4mL
